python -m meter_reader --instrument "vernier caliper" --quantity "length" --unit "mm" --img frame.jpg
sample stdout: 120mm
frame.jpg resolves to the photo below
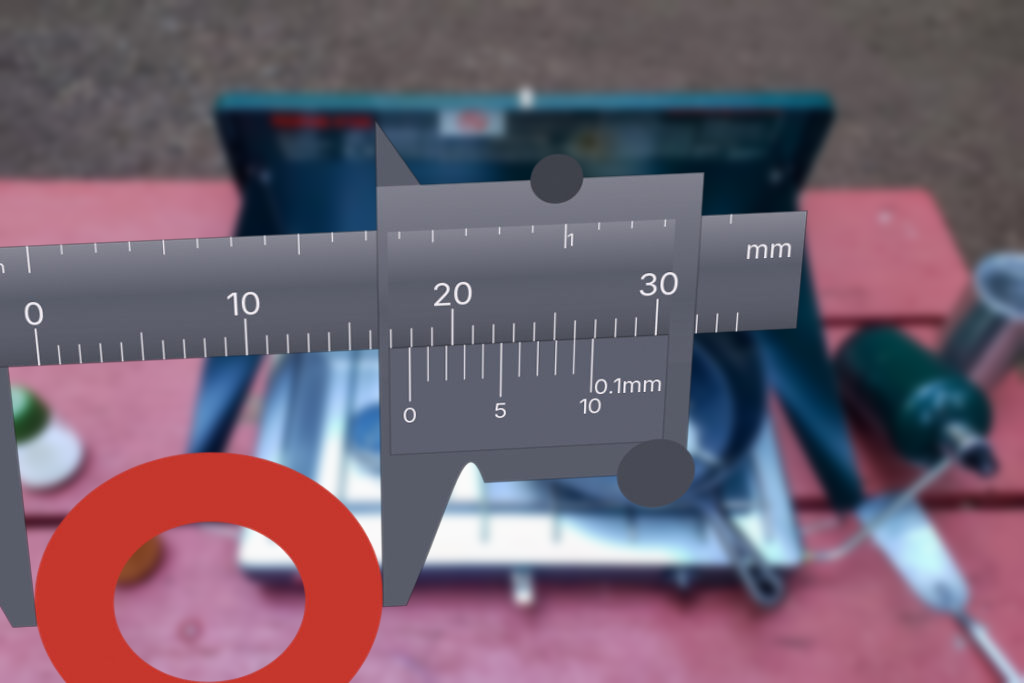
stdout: 17.9mm
